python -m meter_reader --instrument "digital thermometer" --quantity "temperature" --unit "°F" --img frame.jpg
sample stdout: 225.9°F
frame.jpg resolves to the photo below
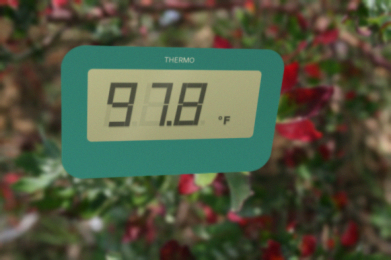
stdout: 97.8°F
